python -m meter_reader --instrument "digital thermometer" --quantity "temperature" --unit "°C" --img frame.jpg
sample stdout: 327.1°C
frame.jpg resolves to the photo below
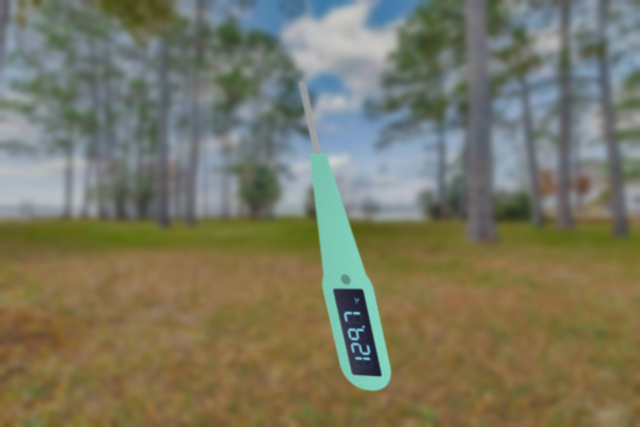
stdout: 129.7°C
